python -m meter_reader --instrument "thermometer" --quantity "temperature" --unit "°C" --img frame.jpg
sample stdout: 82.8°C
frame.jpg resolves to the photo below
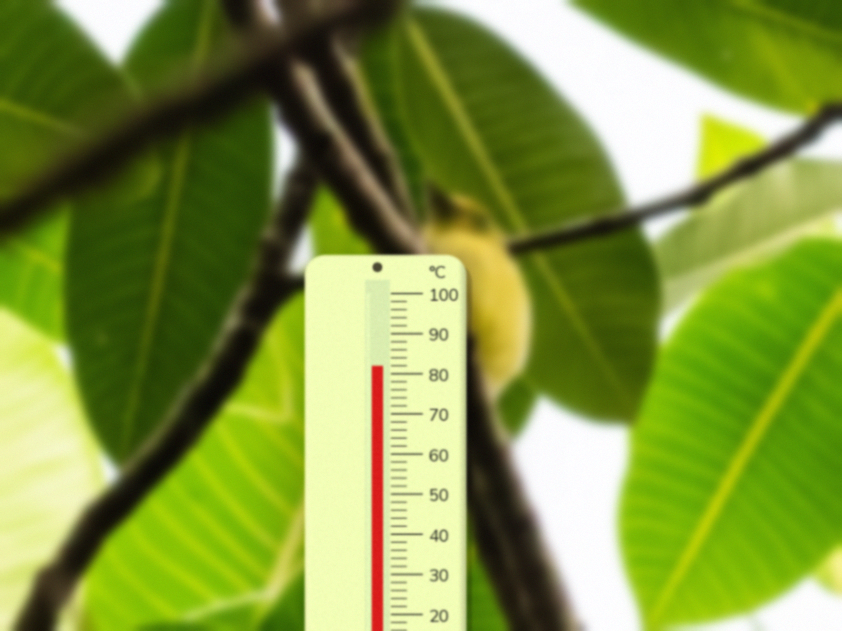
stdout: 82°C
